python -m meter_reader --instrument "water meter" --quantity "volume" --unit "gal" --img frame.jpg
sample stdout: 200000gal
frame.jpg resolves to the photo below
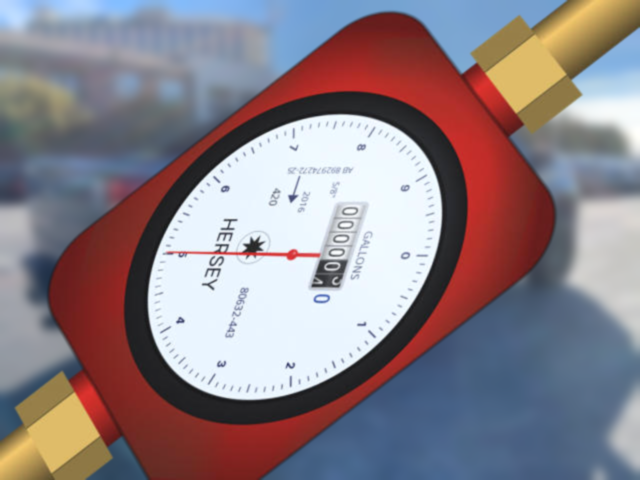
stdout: 35.0gal
